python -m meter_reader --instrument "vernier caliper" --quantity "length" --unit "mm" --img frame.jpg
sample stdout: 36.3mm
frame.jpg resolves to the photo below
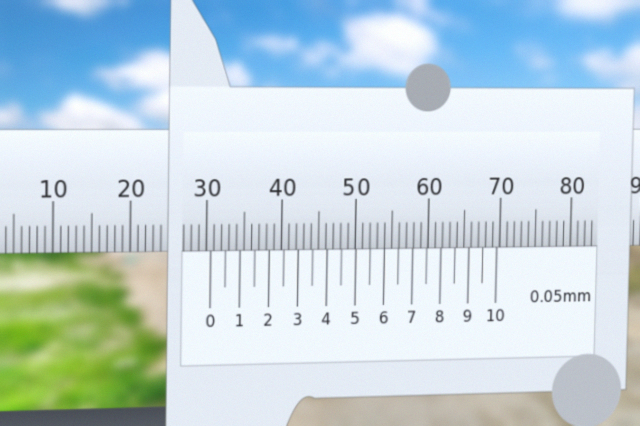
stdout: 30.6mm
